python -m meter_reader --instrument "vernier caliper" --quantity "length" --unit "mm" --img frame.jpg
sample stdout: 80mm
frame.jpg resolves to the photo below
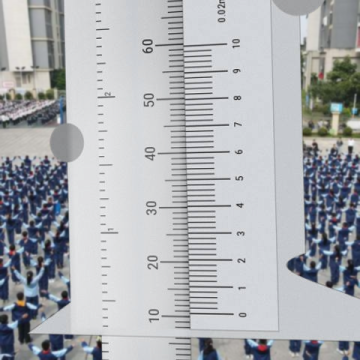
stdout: 10.6mm
